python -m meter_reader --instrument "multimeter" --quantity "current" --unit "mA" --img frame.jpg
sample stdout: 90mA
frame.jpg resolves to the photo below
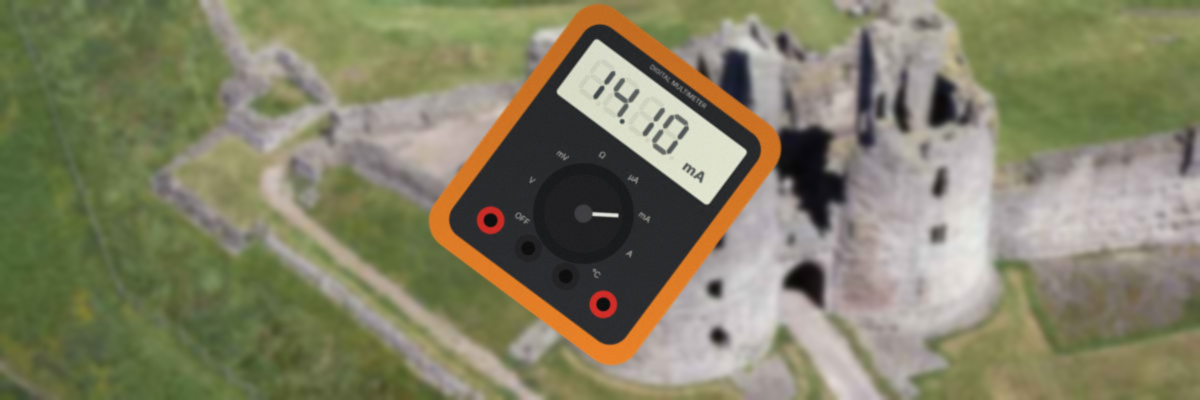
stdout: 14.10mA
